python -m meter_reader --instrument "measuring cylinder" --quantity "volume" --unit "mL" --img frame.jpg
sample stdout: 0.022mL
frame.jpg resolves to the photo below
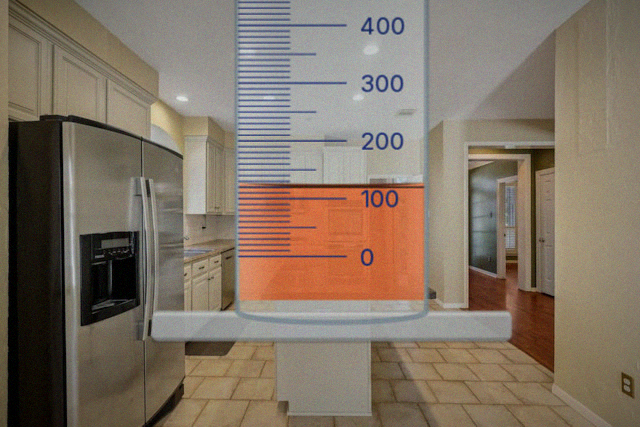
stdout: 120mL
